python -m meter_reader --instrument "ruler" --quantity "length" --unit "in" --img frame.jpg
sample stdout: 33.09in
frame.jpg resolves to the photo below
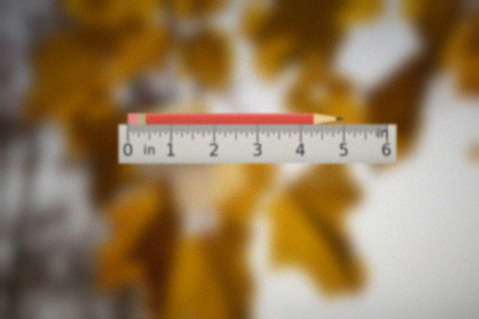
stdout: 5in
